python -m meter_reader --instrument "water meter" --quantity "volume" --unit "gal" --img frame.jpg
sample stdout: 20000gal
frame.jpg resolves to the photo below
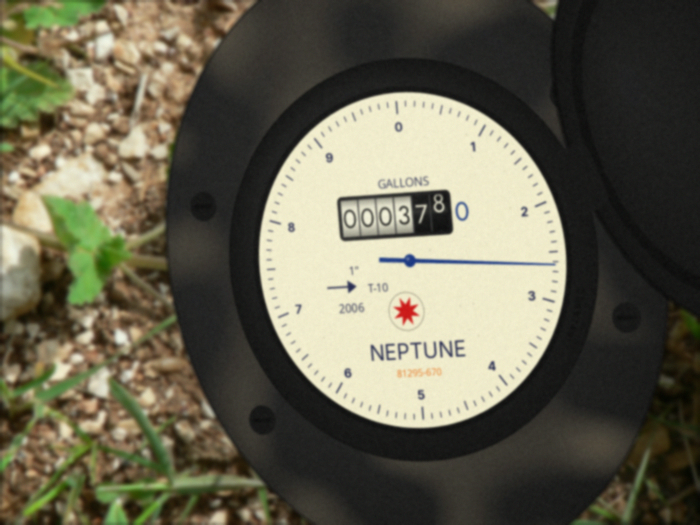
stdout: 3782.6gal
